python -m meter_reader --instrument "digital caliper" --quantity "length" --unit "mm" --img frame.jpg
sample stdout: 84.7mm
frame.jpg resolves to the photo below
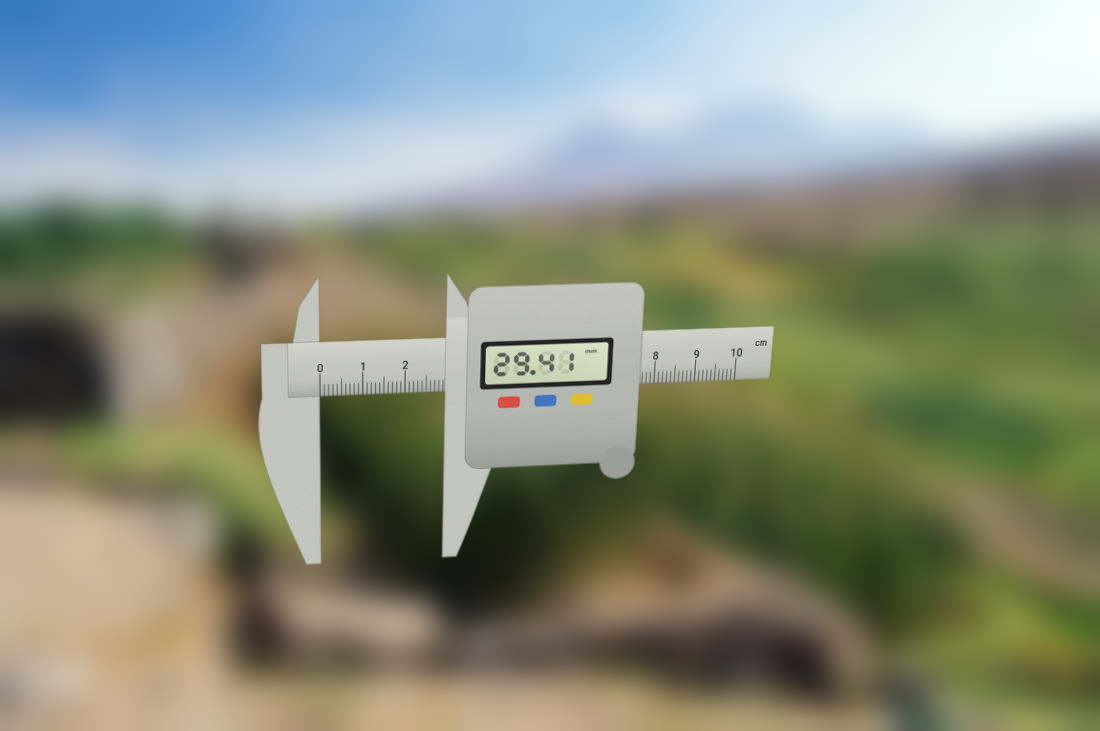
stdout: 29.41mm
